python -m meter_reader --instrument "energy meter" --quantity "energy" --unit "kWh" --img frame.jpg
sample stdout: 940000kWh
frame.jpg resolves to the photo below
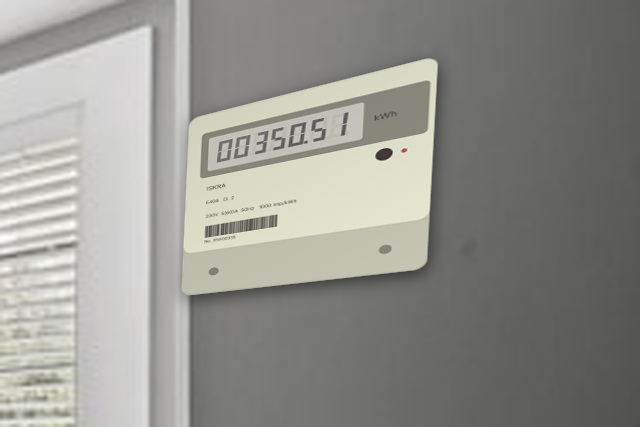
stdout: 350.51kWh
